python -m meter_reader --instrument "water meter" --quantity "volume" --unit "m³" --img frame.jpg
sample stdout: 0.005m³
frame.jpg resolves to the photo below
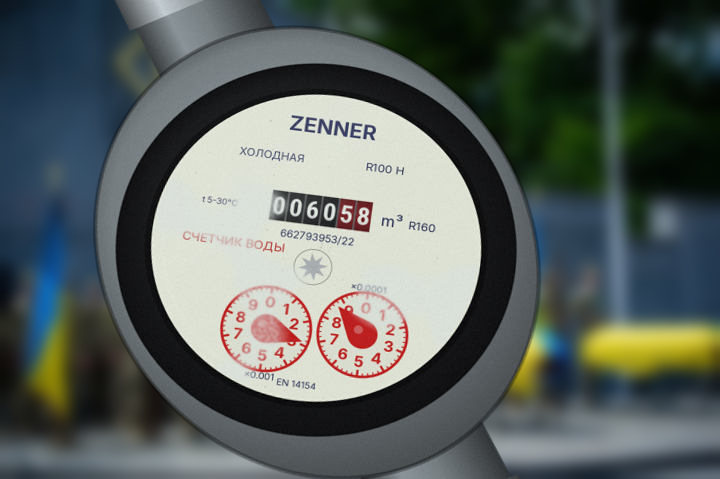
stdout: 60.5828m³
